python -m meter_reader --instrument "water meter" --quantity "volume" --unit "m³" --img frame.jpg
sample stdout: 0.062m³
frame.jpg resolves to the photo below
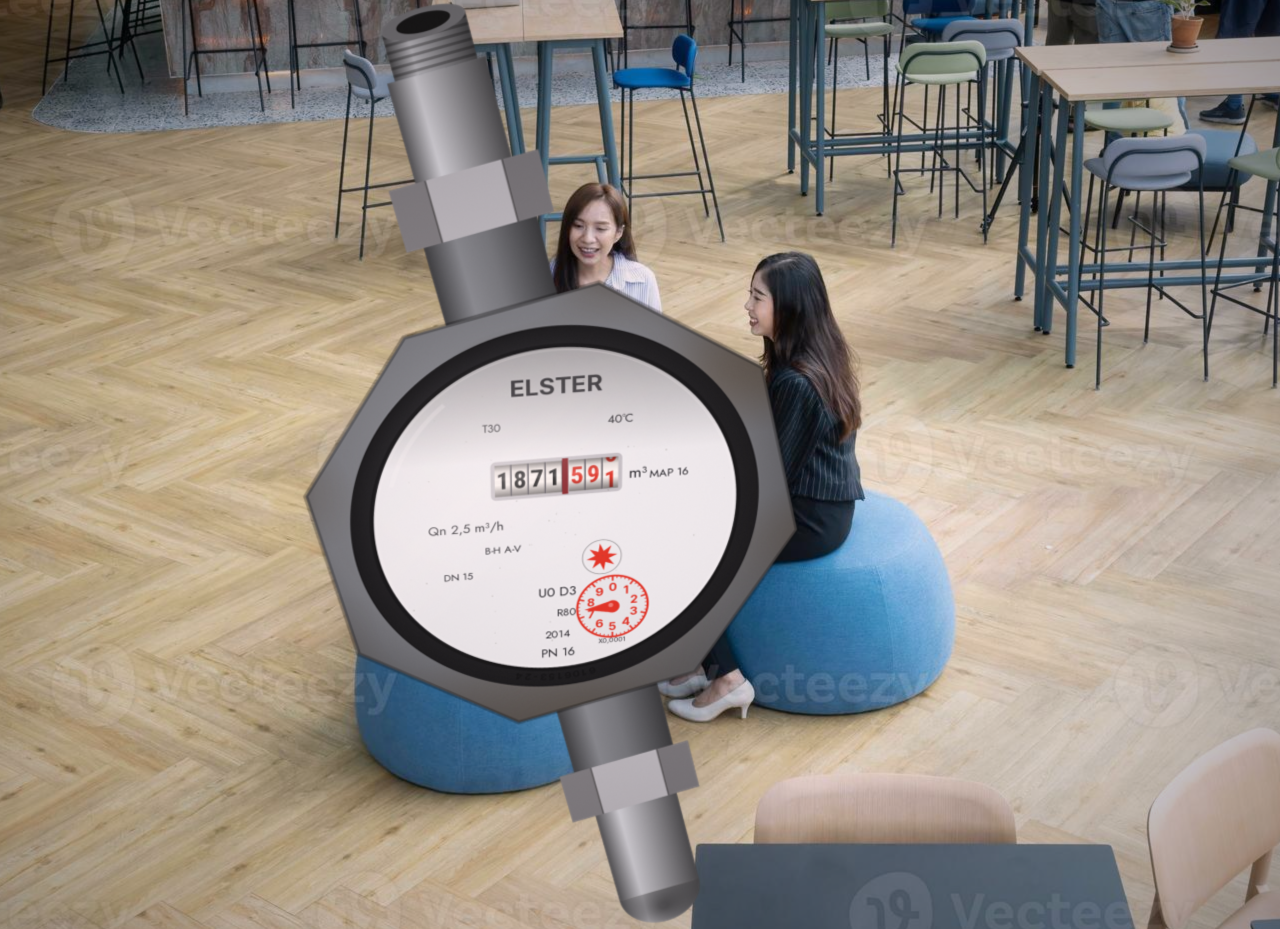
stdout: 1871.5907m³
